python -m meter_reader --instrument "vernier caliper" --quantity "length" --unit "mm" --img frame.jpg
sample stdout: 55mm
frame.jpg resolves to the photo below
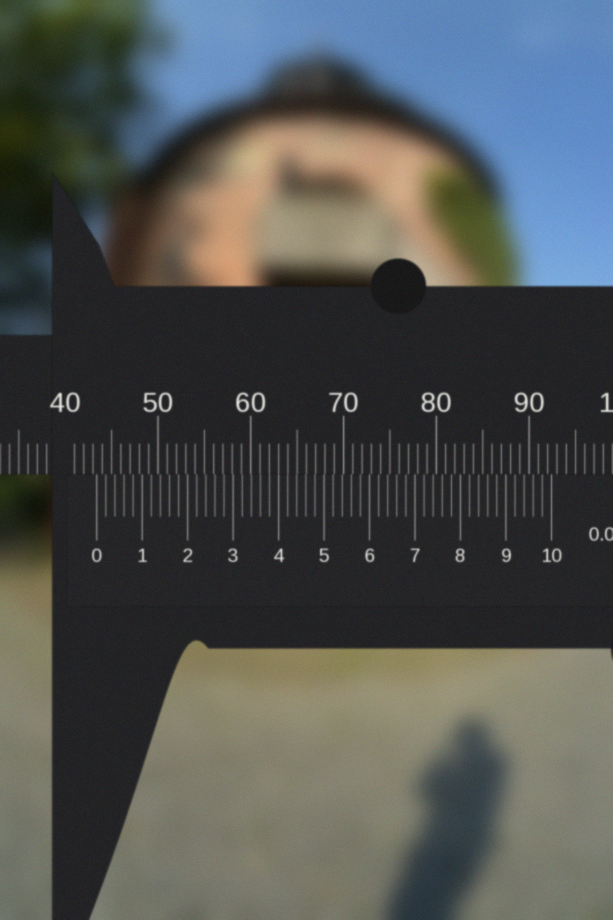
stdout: 43.4mm
